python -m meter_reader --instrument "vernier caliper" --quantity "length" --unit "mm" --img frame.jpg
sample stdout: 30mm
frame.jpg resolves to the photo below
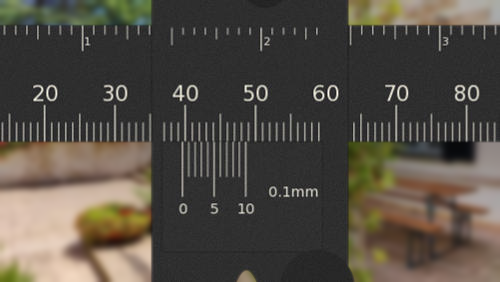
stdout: 39.6mm
